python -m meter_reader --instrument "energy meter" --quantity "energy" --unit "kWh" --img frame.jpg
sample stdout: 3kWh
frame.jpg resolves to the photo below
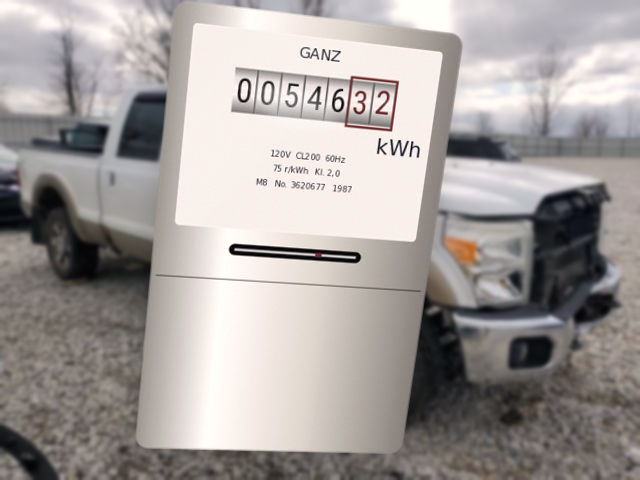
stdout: 546.32kWh
